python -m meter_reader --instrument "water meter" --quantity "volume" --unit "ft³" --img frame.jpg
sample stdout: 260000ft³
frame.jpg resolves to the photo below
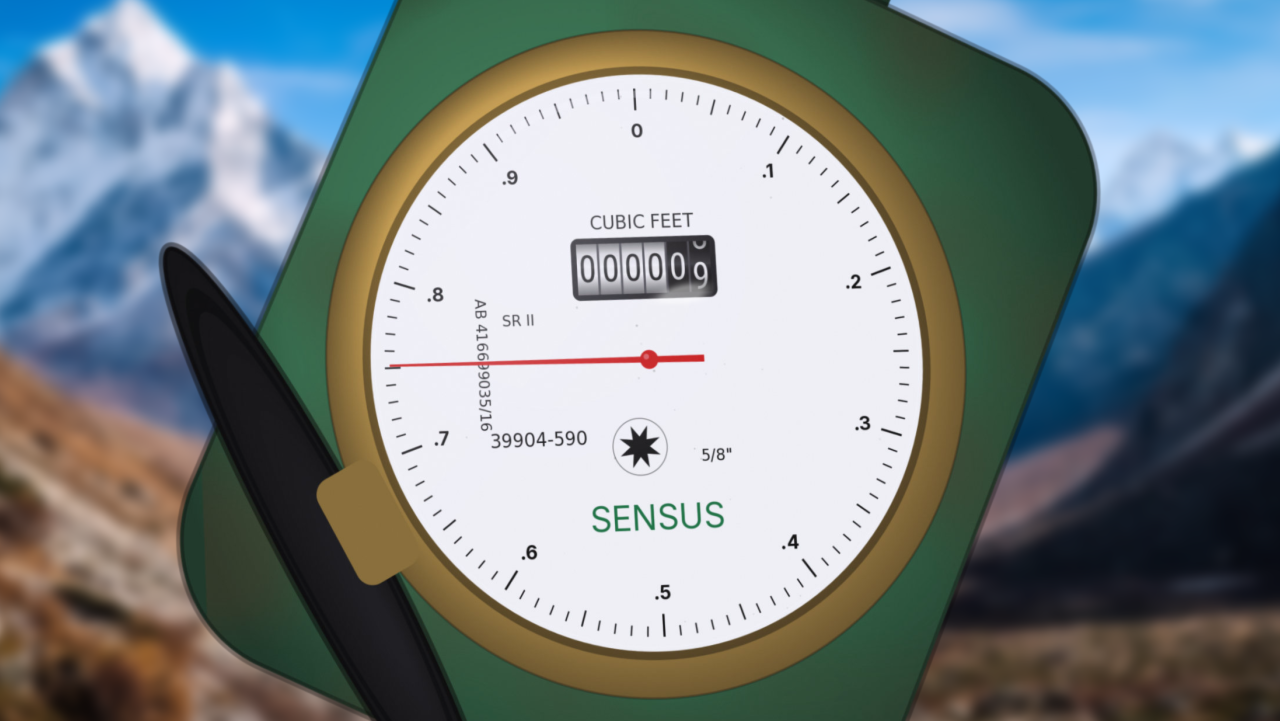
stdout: 8.75ft³
